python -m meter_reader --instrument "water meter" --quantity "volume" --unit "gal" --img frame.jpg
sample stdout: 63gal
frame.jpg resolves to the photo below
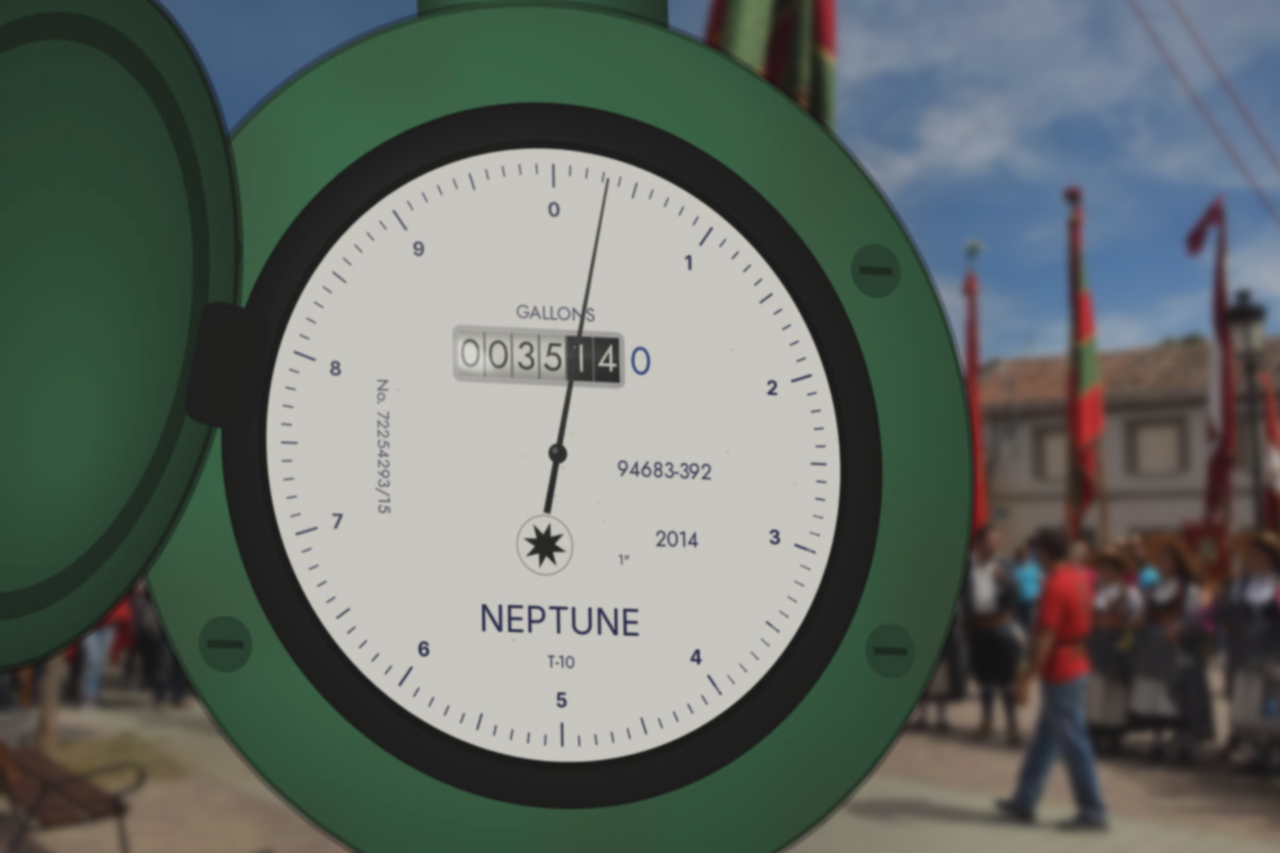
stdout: 35140.3gal
